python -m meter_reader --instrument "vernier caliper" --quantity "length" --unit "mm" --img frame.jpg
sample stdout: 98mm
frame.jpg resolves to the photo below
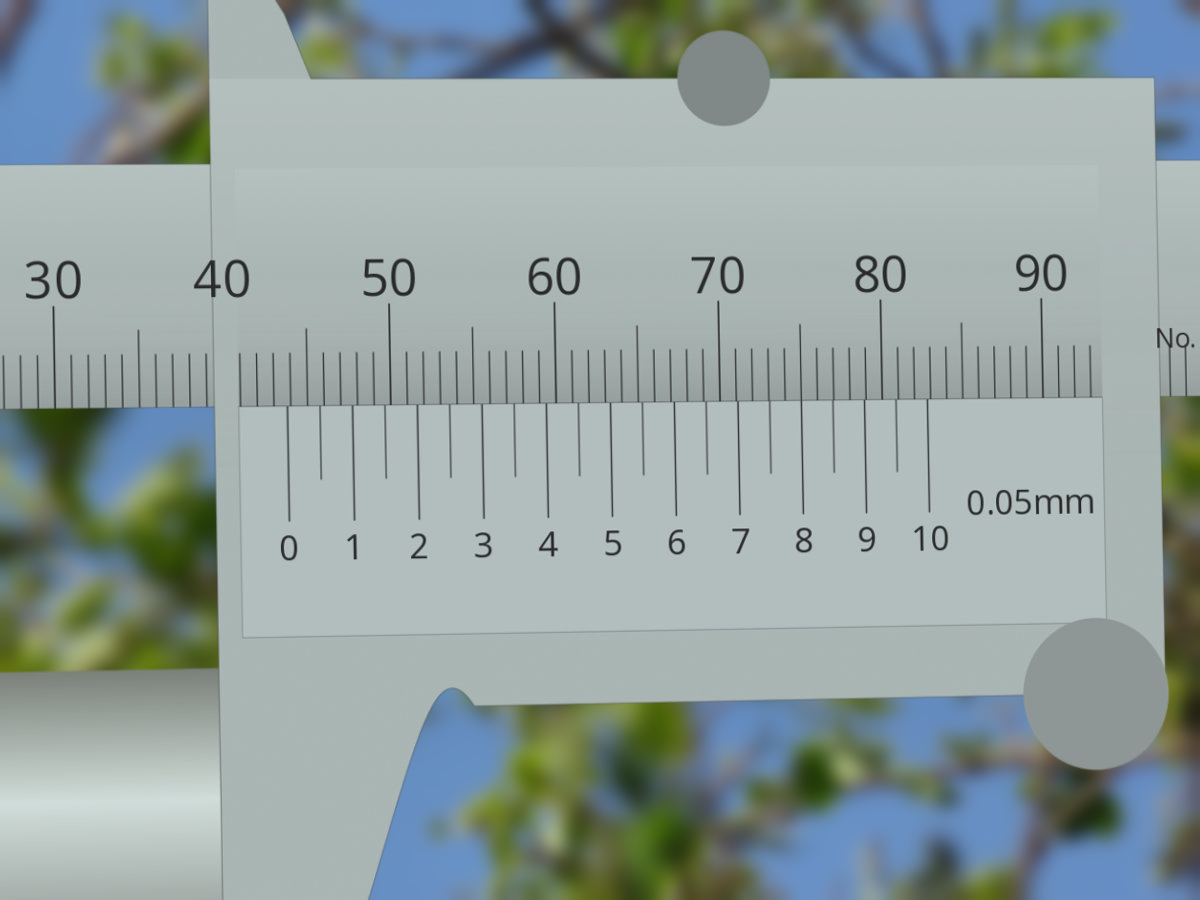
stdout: 43.8mm
